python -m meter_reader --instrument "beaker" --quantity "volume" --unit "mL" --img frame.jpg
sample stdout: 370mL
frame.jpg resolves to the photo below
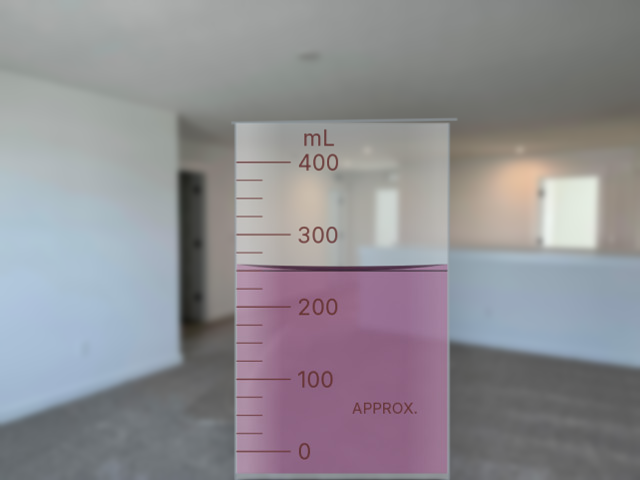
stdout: 250mL
